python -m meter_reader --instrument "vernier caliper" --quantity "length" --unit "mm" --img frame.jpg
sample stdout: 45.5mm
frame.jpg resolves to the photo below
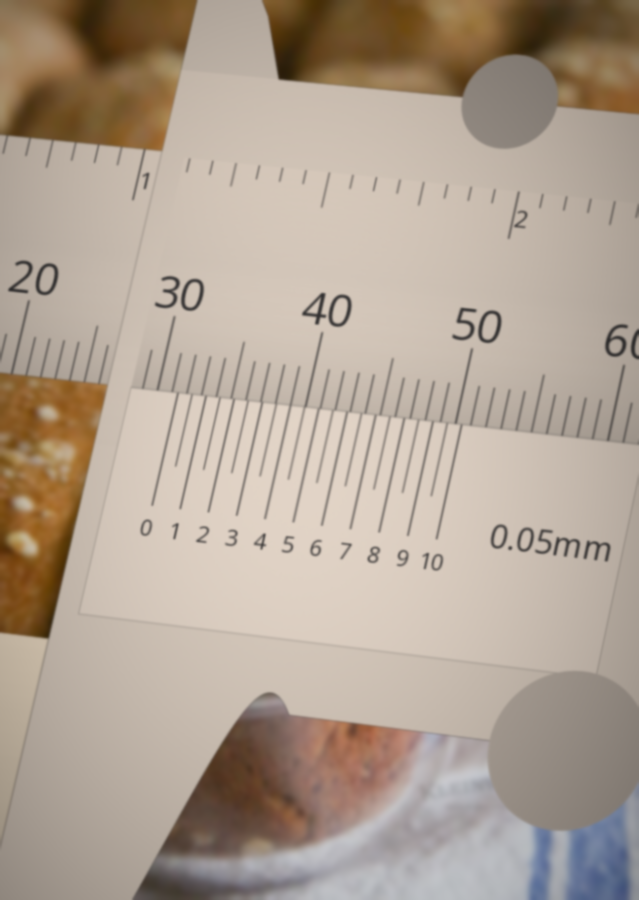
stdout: 31.4mm
